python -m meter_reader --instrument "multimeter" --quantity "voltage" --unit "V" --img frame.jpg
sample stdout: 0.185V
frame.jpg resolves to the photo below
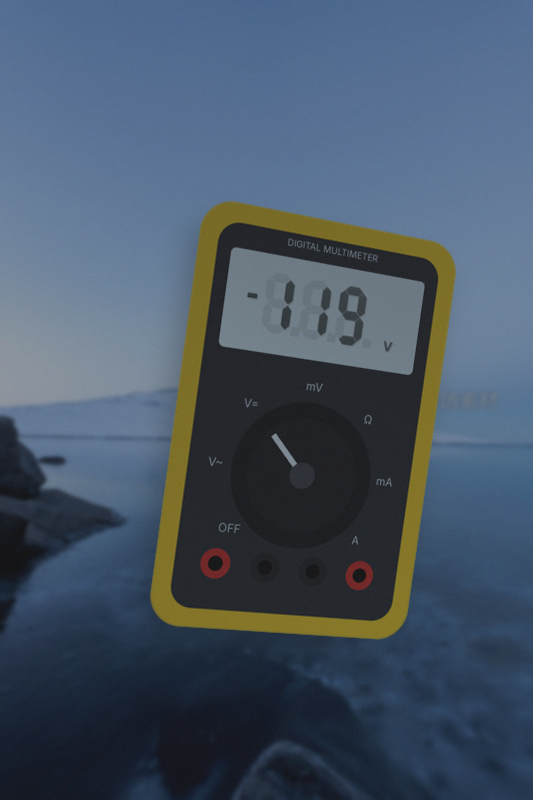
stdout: -119V
